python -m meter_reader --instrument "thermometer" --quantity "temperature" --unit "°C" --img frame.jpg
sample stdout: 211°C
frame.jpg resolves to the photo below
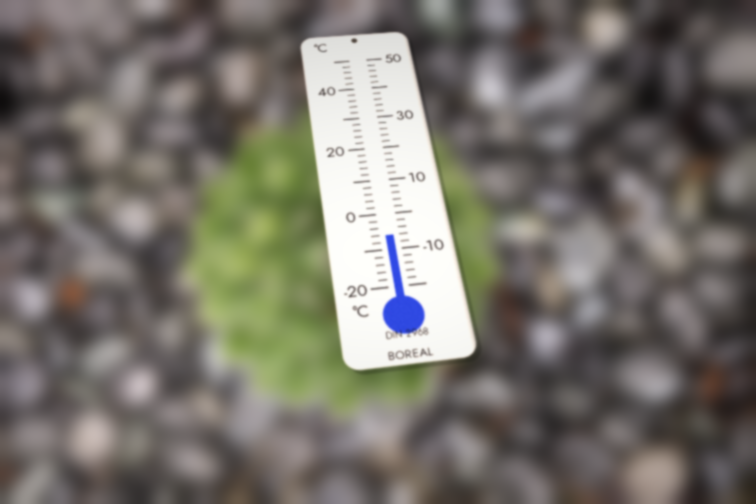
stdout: -6°C
